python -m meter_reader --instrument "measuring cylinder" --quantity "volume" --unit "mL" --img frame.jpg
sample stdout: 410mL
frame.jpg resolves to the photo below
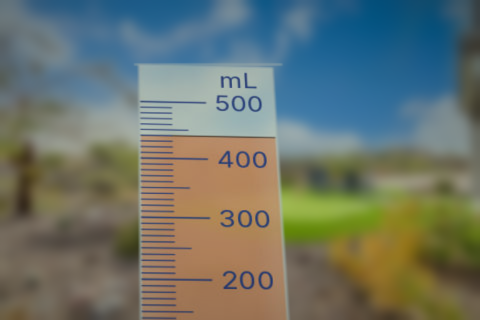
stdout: 440mL
